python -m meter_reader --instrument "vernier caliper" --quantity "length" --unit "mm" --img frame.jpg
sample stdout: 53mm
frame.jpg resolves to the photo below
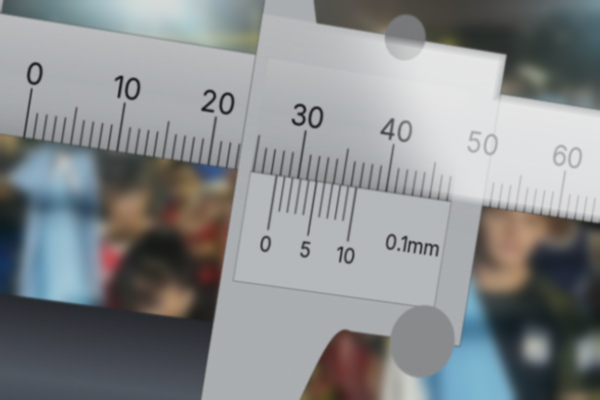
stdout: 27.6mm
